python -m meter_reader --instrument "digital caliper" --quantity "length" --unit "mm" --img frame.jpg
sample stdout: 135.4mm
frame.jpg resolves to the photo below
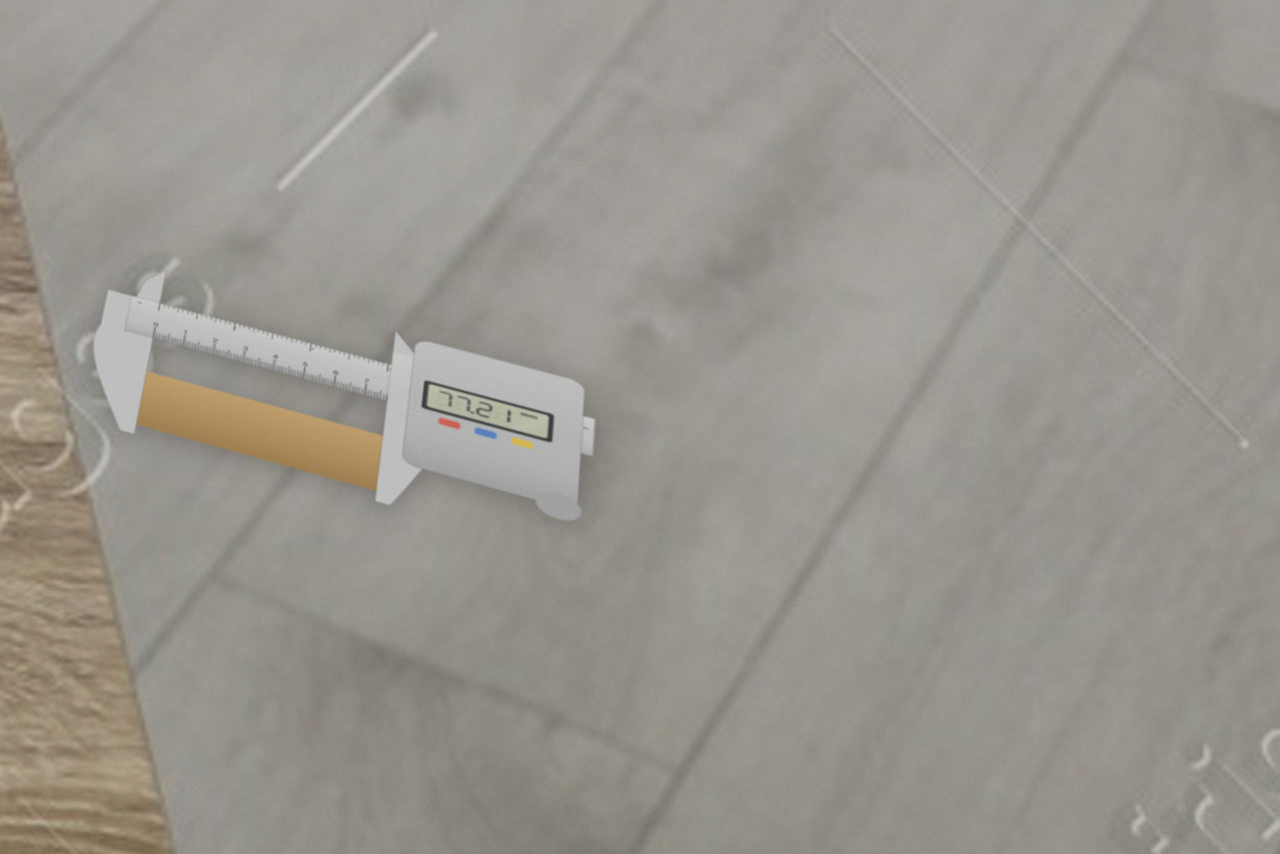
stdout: 77.21mm
